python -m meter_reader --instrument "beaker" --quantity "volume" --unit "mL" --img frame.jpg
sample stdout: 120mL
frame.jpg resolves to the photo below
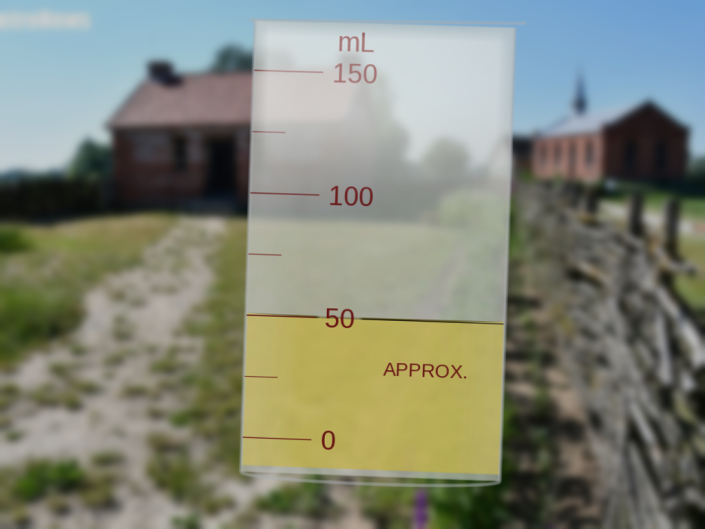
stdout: 50mL
